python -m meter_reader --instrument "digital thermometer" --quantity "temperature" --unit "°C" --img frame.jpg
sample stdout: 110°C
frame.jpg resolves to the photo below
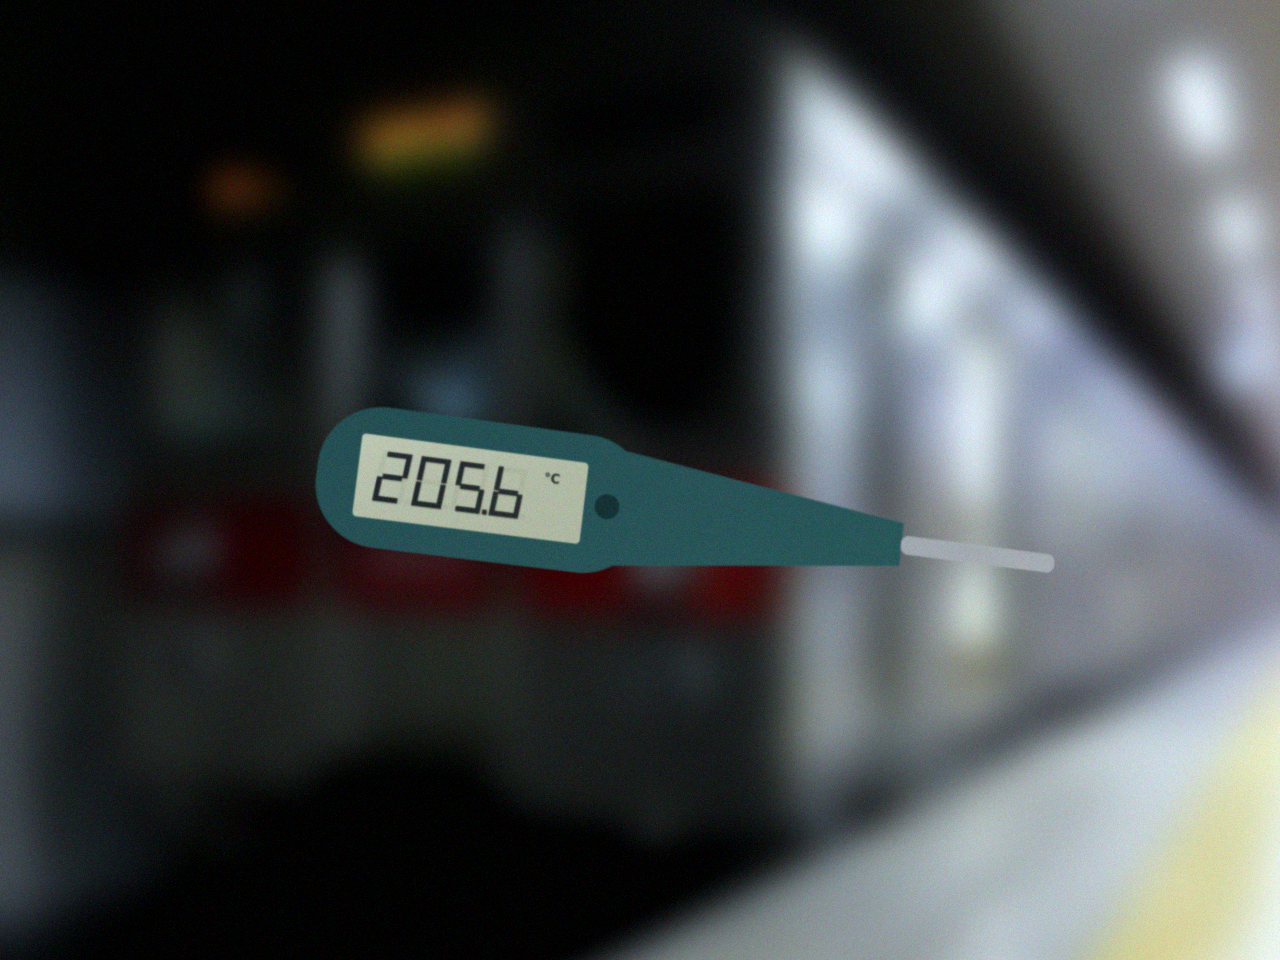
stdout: 205.6°C
